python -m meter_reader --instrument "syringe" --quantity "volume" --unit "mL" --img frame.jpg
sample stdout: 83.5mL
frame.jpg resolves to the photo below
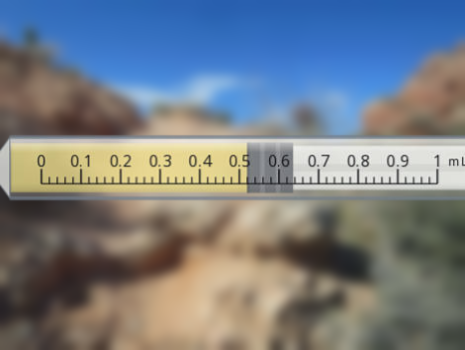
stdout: 0.52mL
